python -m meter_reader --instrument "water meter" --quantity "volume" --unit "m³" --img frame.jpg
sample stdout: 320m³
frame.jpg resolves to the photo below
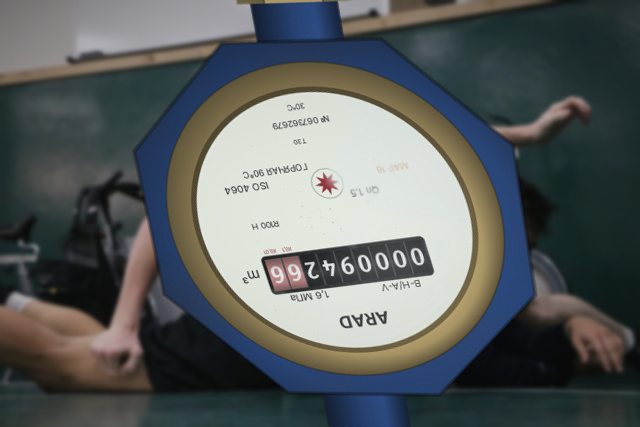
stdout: 942.66m³
